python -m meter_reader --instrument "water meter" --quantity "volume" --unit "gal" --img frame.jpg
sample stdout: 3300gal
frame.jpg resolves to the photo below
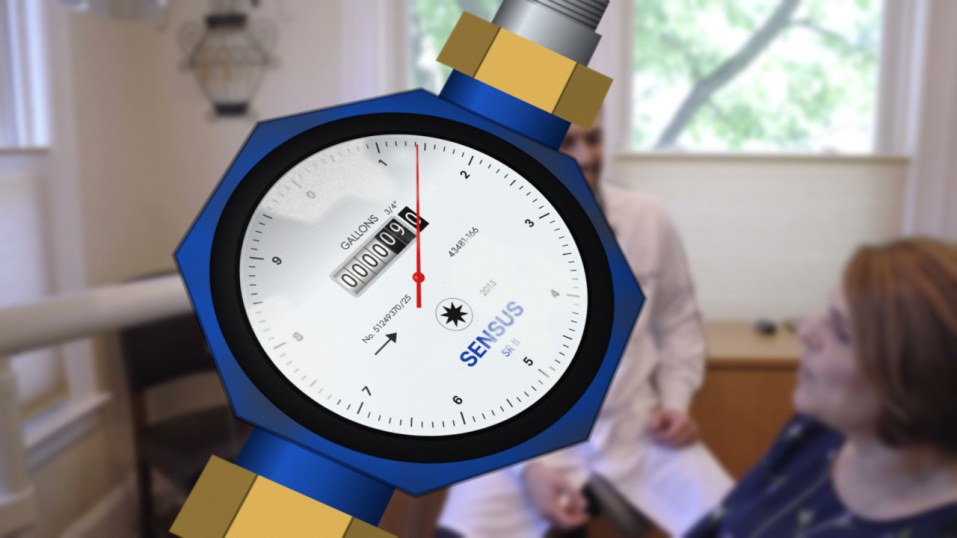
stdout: 91.4gal
